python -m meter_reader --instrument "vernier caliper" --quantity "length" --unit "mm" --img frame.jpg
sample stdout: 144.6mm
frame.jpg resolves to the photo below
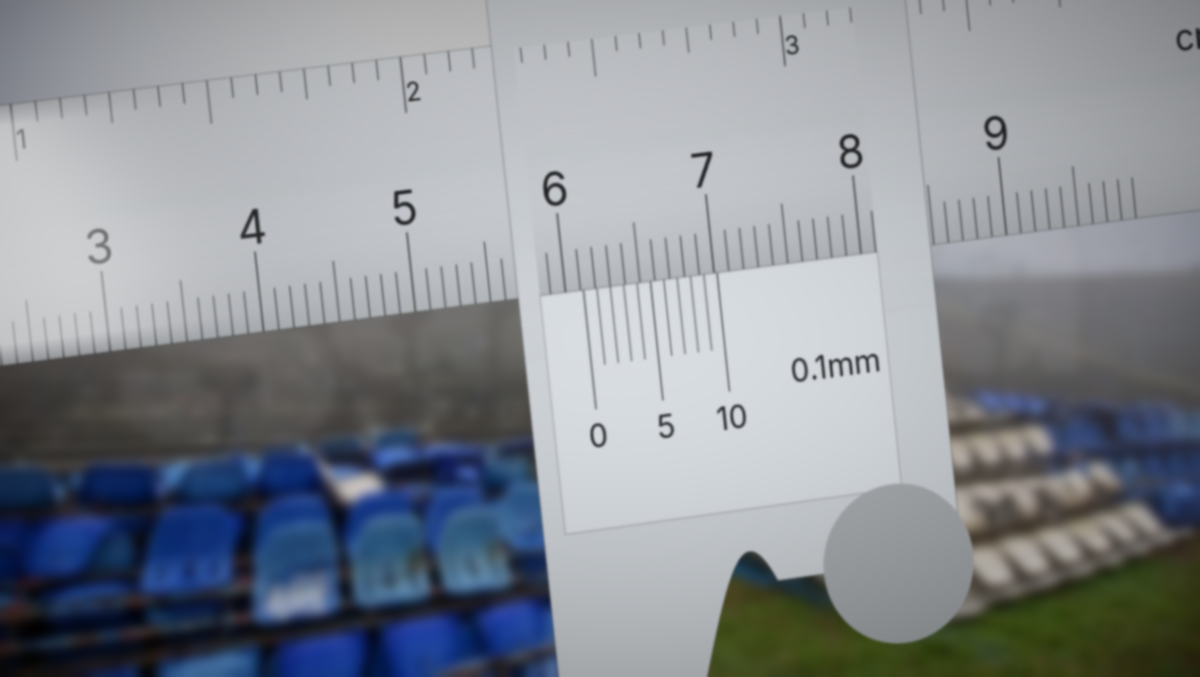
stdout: 61.2mm
